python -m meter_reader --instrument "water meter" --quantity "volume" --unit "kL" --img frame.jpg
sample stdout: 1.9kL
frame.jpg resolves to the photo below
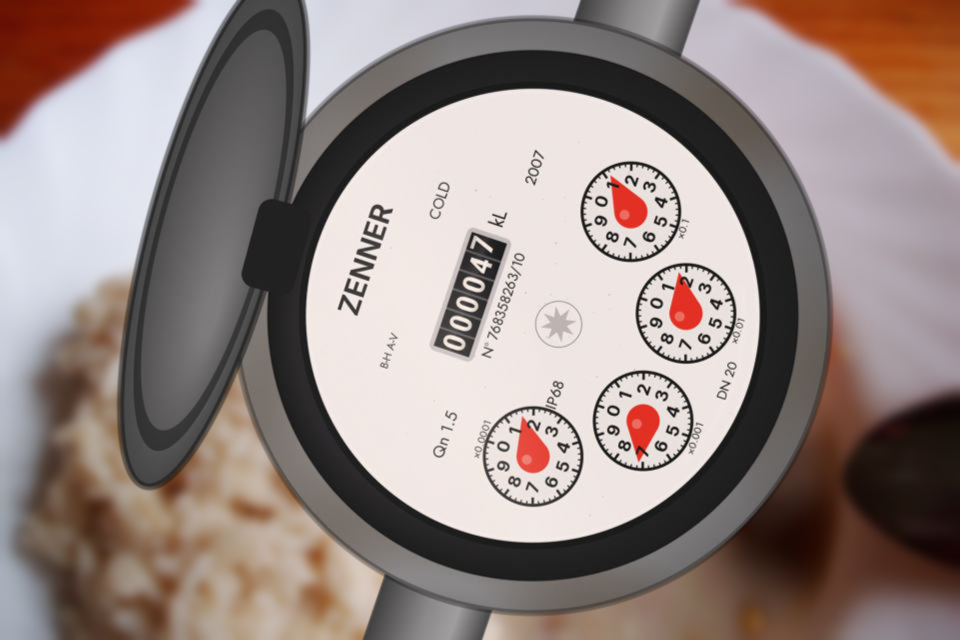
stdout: 47.1171kL
